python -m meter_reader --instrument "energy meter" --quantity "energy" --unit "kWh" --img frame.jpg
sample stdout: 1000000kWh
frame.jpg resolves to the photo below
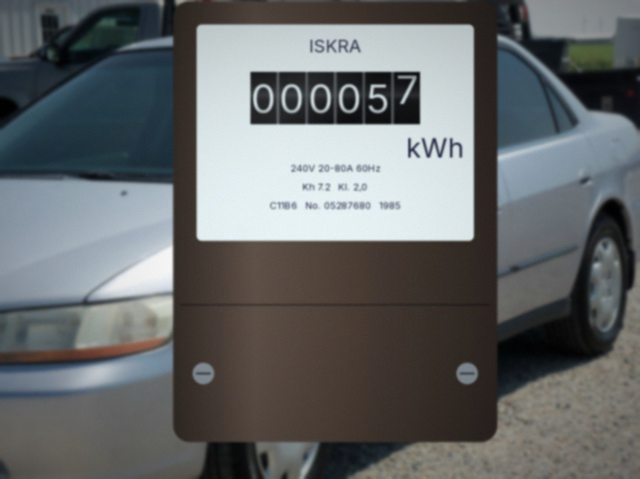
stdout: 57kWh
